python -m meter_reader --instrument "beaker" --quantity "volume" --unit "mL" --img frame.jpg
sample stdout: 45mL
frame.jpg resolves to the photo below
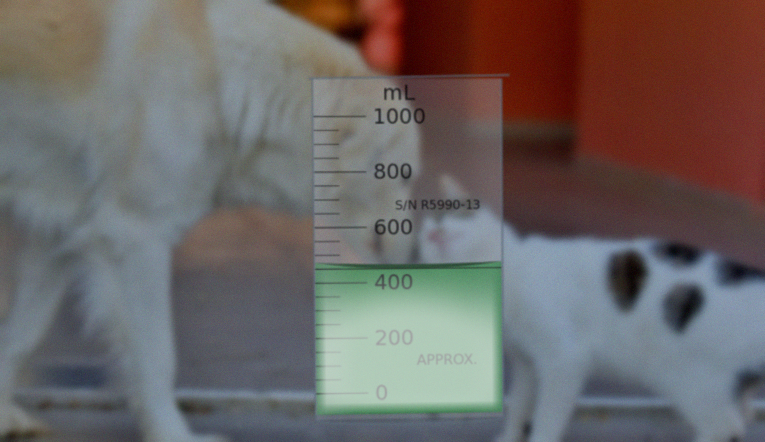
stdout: 450mL
